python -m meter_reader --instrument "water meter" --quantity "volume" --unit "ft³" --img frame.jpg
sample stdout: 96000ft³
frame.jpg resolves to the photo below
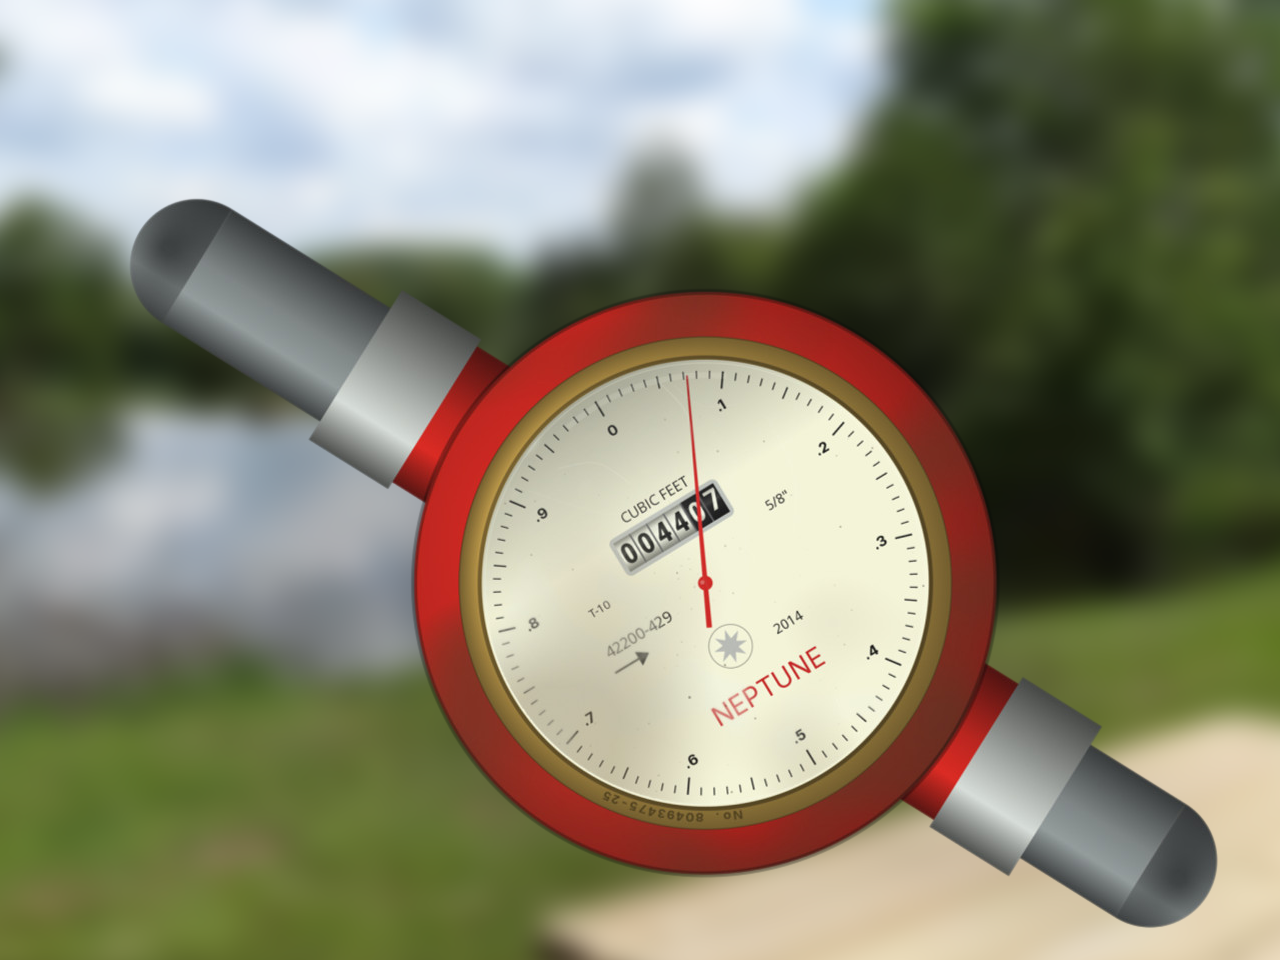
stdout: 4407.07ft³
